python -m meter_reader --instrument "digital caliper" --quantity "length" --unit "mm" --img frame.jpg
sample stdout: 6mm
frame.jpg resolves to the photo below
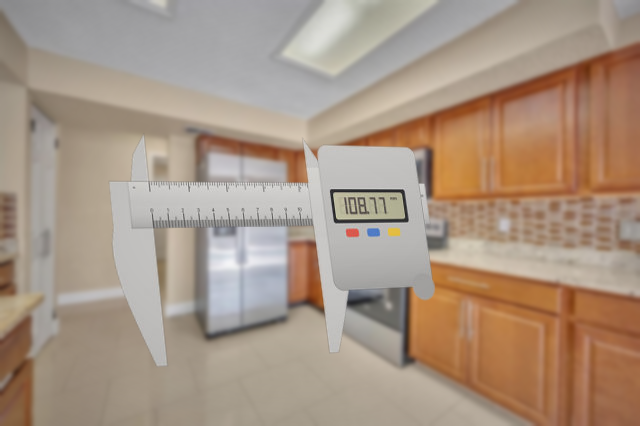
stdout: 108.77mm
